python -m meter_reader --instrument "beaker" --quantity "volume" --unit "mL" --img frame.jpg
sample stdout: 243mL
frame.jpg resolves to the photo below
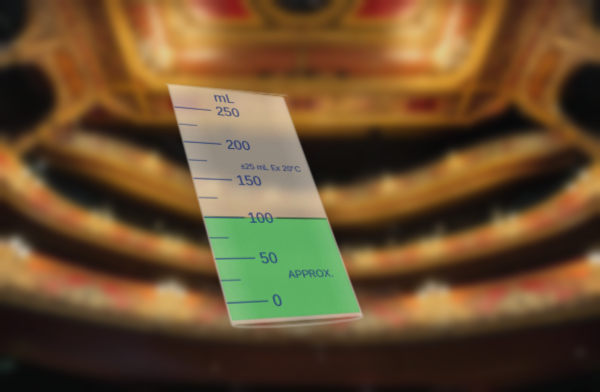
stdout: 100mL
